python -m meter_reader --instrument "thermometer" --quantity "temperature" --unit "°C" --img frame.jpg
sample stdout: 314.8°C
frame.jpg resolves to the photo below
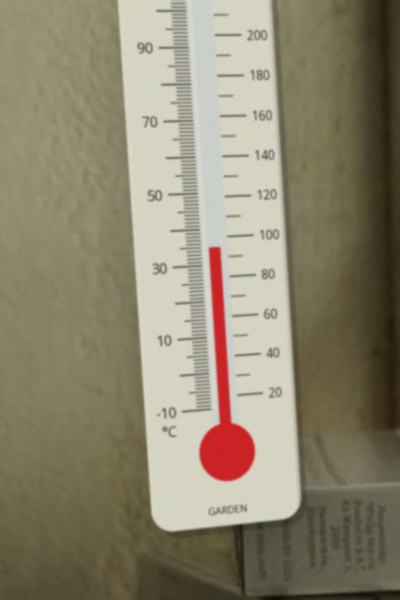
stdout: 35°C
